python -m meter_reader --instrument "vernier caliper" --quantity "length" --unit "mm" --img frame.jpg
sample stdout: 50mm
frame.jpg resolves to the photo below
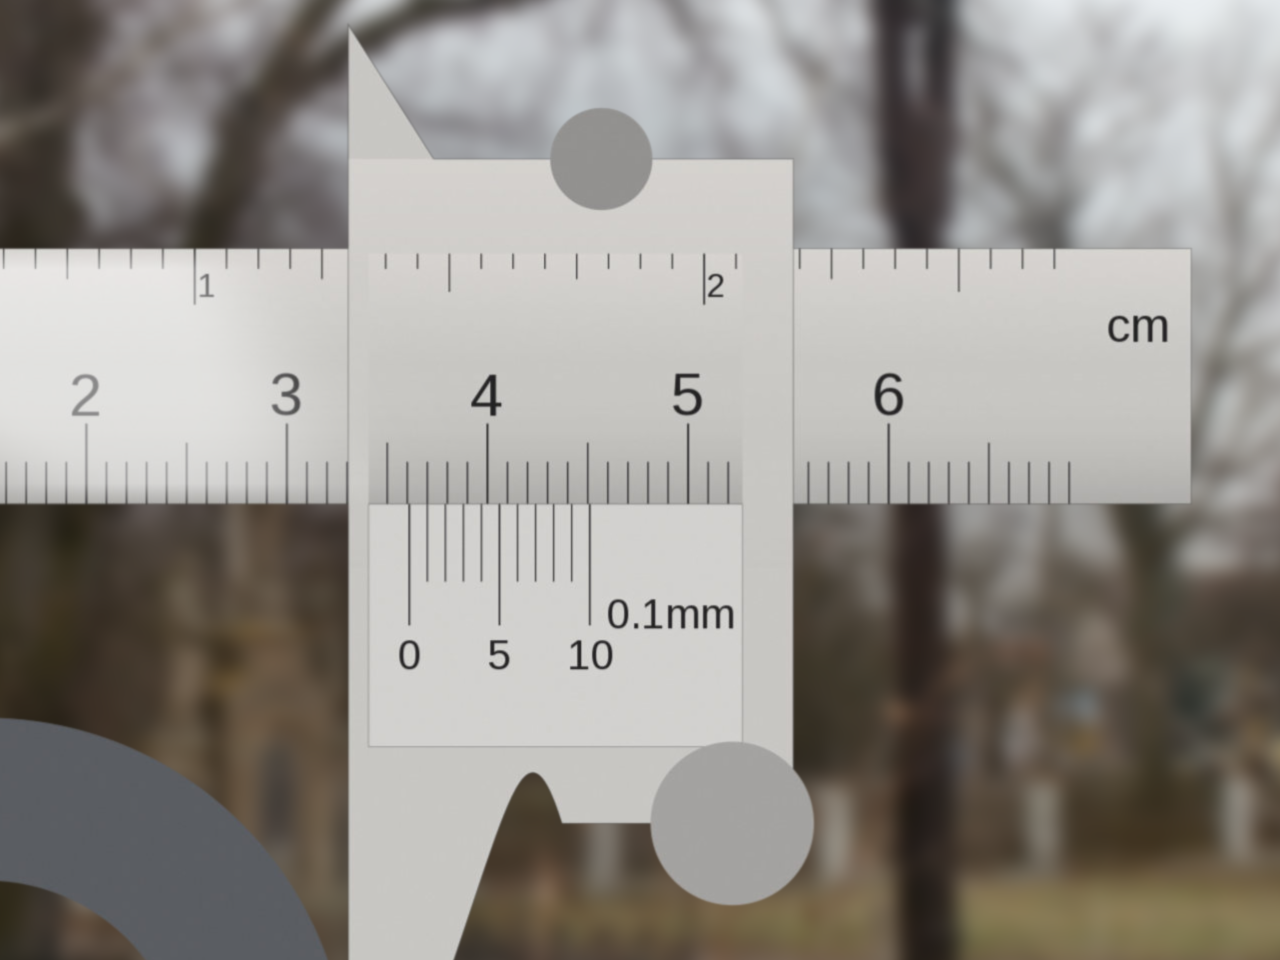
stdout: 36.1mm
